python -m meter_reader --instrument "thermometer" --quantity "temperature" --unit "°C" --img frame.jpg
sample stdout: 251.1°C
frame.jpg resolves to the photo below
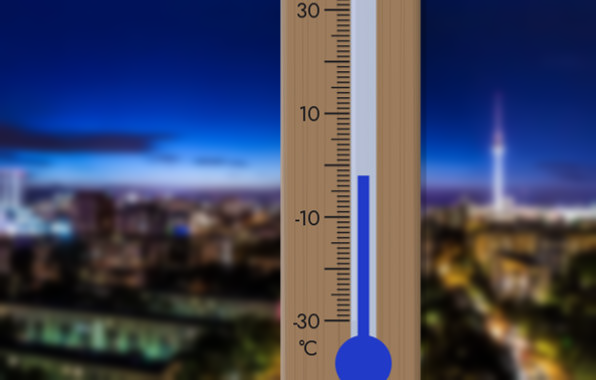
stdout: -2°C
